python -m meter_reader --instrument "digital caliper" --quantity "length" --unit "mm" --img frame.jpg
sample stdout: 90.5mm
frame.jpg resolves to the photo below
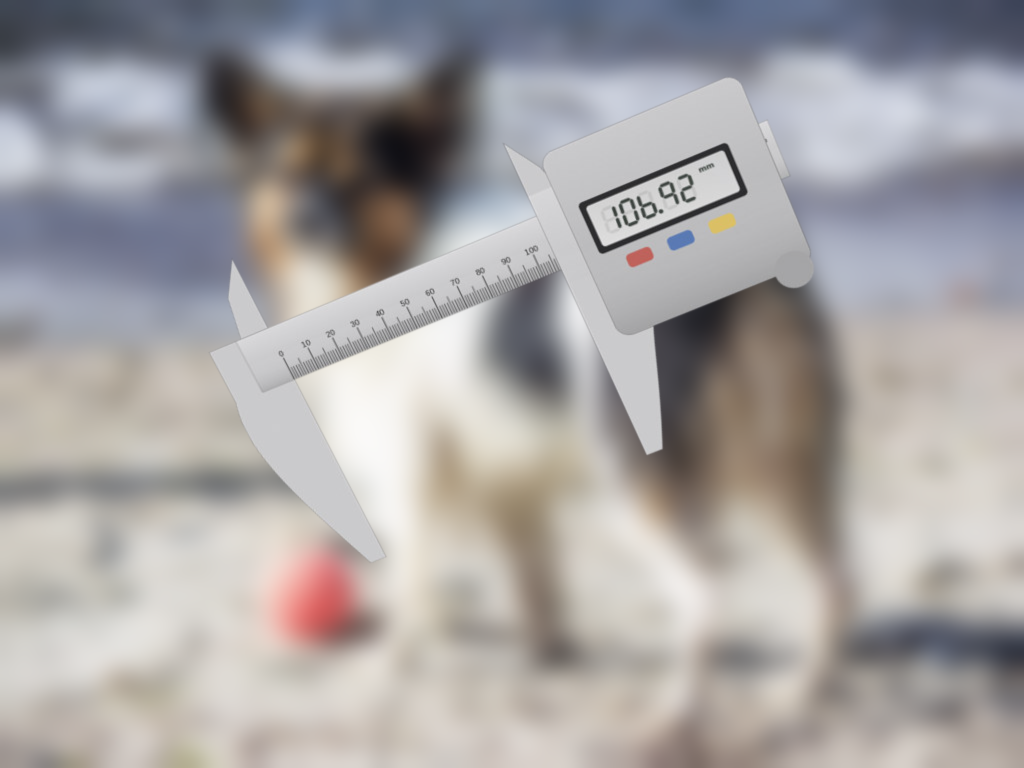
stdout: 106.92mm
